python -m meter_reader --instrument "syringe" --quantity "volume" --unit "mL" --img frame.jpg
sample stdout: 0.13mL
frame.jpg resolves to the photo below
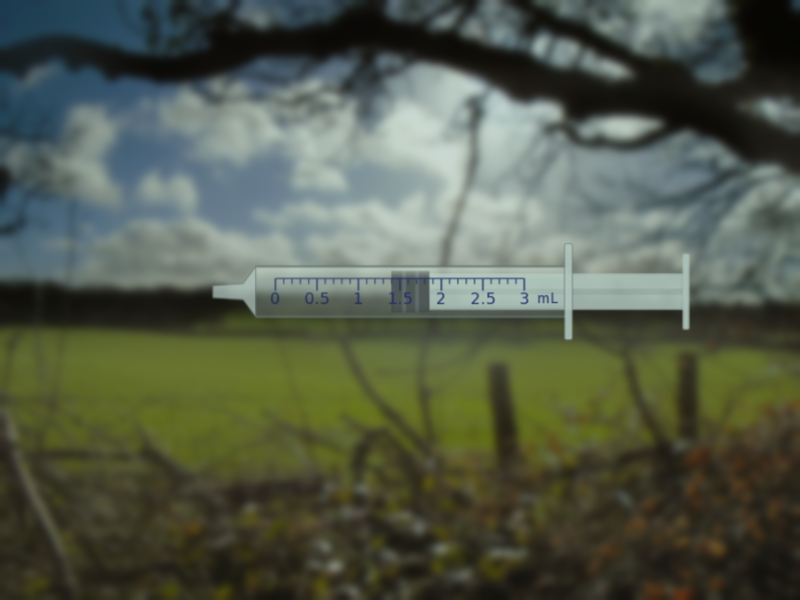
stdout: 1.4mL
